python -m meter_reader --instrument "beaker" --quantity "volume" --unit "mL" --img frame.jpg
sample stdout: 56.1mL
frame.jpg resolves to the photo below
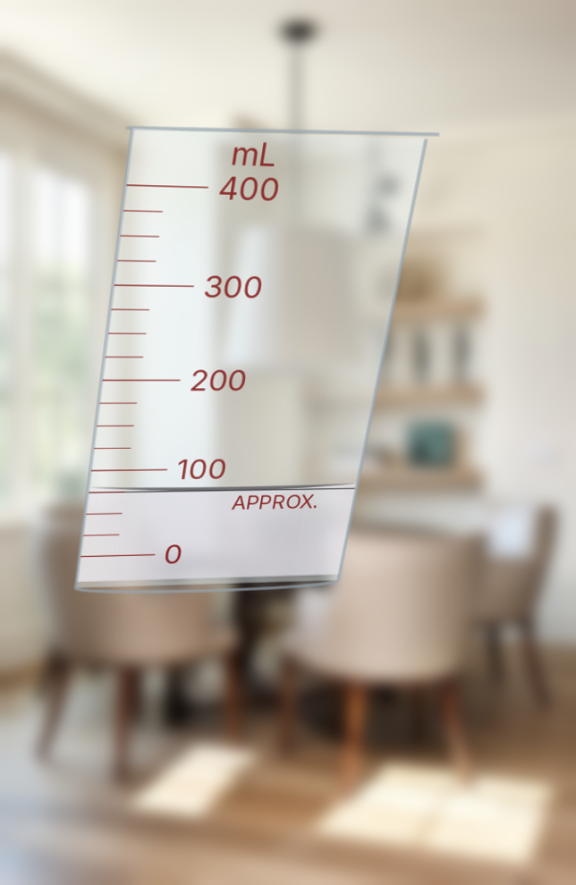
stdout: 75mL
